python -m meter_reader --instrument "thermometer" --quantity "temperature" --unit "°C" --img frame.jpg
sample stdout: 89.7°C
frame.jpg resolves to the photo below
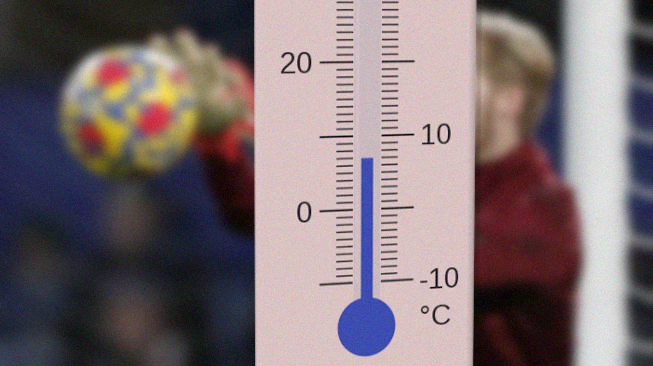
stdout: 7°C
